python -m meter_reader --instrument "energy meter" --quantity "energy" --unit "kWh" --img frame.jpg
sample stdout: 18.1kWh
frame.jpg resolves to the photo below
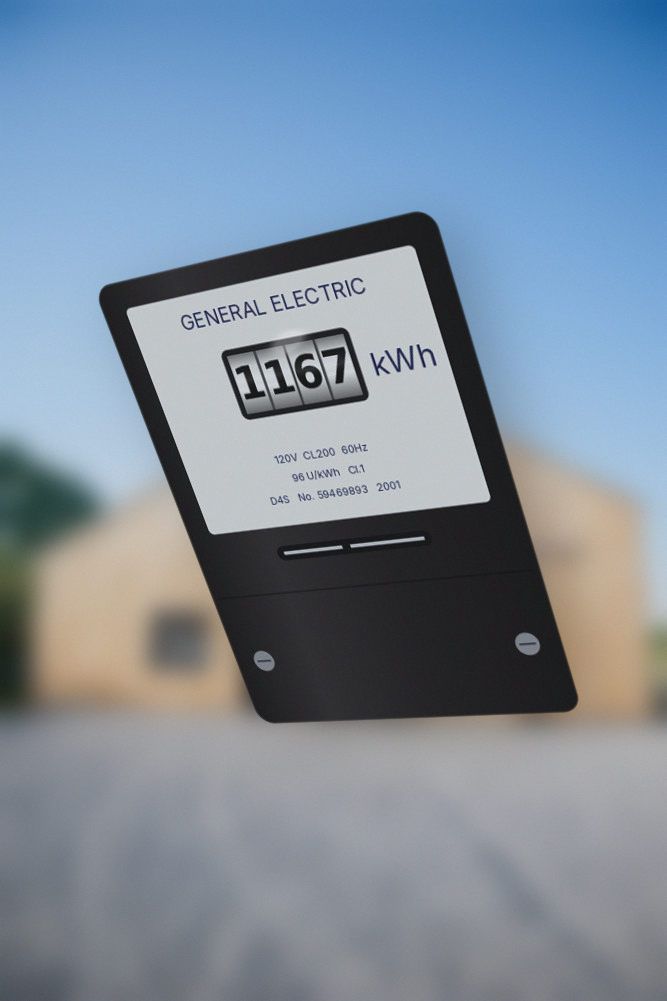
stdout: 1167kWh
